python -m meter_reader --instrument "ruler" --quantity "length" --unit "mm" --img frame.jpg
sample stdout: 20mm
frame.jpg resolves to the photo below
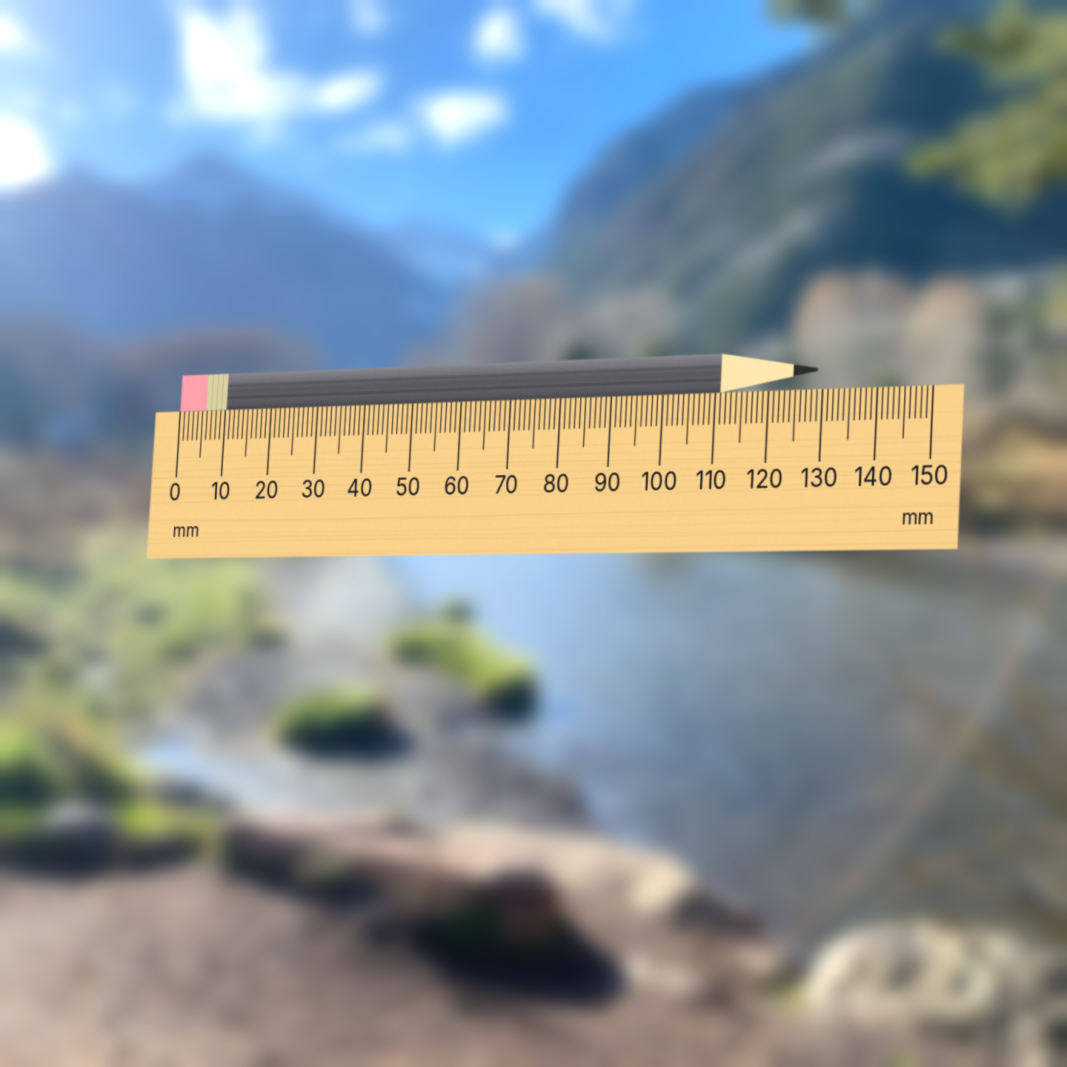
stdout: 129mm
